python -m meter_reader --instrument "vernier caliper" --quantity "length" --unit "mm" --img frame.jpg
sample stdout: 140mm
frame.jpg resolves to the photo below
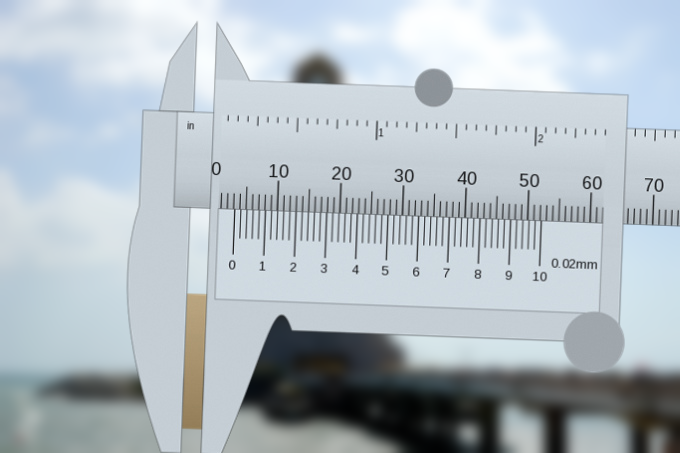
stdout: 3.2mm
